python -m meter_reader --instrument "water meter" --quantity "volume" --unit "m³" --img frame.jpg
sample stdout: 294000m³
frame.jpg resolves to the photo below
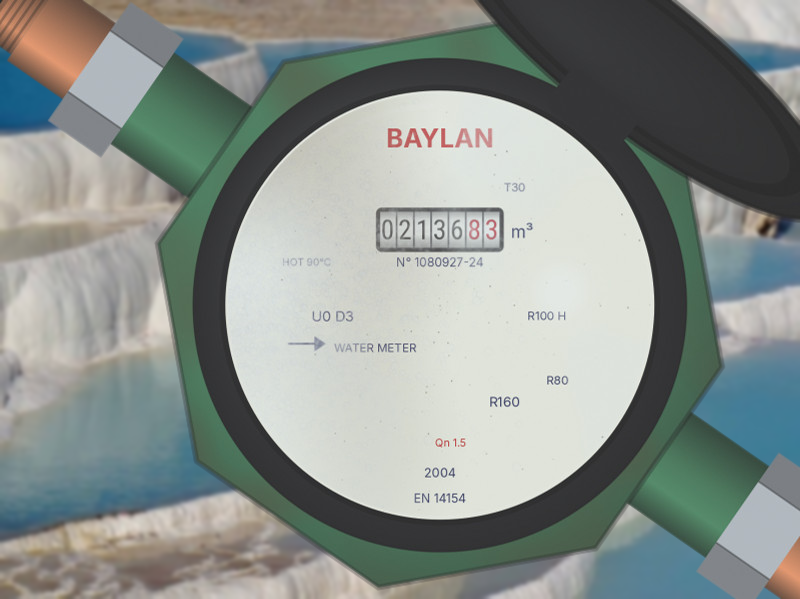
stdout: 2136.83m³
